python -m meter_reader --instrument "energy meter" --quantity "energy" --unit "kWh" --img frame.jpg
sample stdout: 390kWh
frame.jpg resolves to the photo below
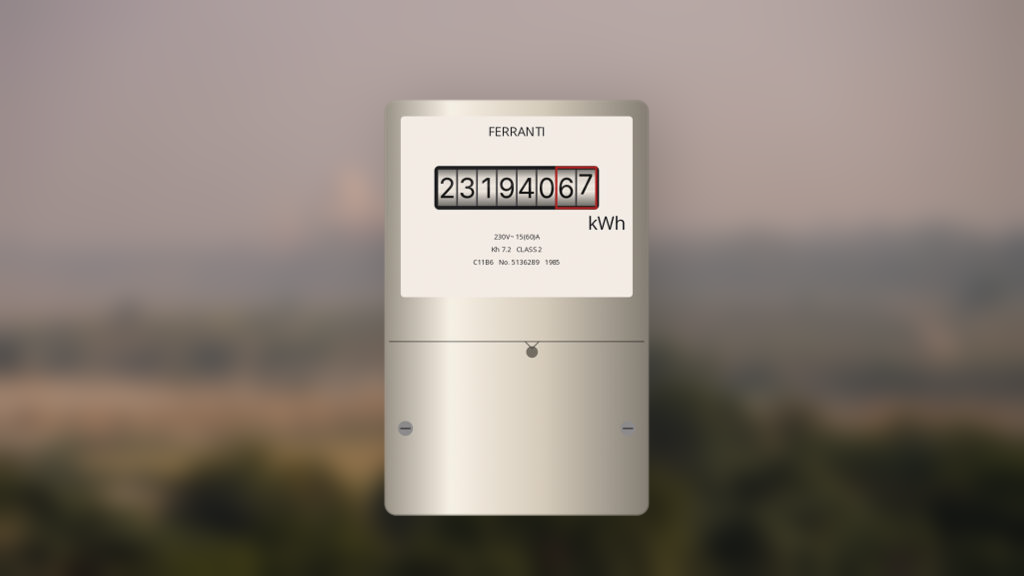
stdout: 231940.67kWh
